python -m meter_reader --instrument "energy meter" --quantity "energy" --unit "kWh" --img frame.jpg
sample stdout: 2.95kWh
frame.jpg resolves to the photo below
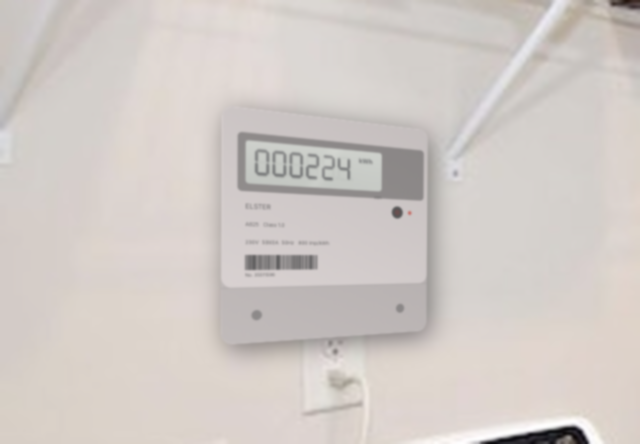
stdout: 224kWh
